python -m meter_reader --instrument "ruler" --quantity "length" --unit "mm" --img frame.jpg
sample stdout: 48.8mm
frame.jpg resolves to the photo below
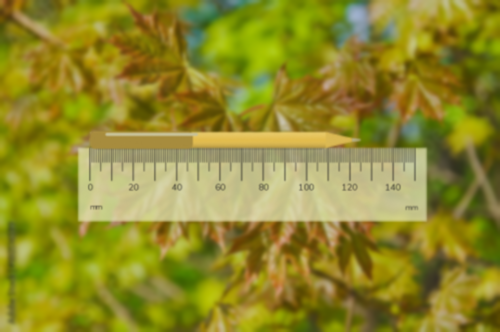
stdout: 125mm
